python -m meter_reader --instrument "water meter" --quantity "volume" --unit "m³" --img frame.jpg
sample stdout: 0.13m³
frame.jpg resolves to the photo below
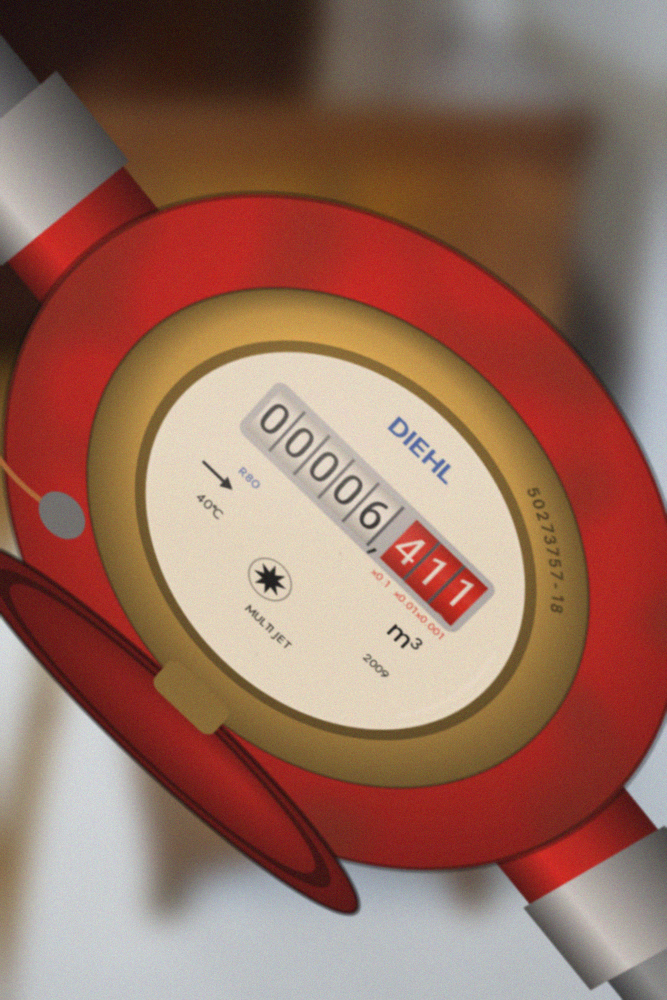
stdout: 6.411m³
